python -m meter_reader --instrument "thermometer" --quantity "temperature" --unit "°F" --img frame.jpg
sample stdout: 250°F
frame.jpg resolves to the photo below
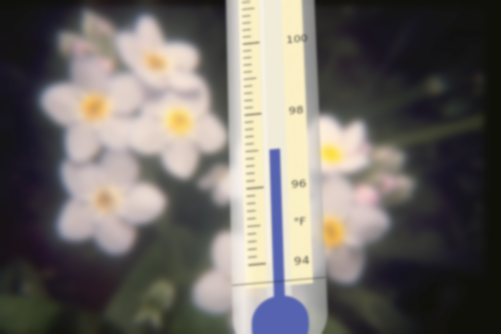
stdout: 97°F
